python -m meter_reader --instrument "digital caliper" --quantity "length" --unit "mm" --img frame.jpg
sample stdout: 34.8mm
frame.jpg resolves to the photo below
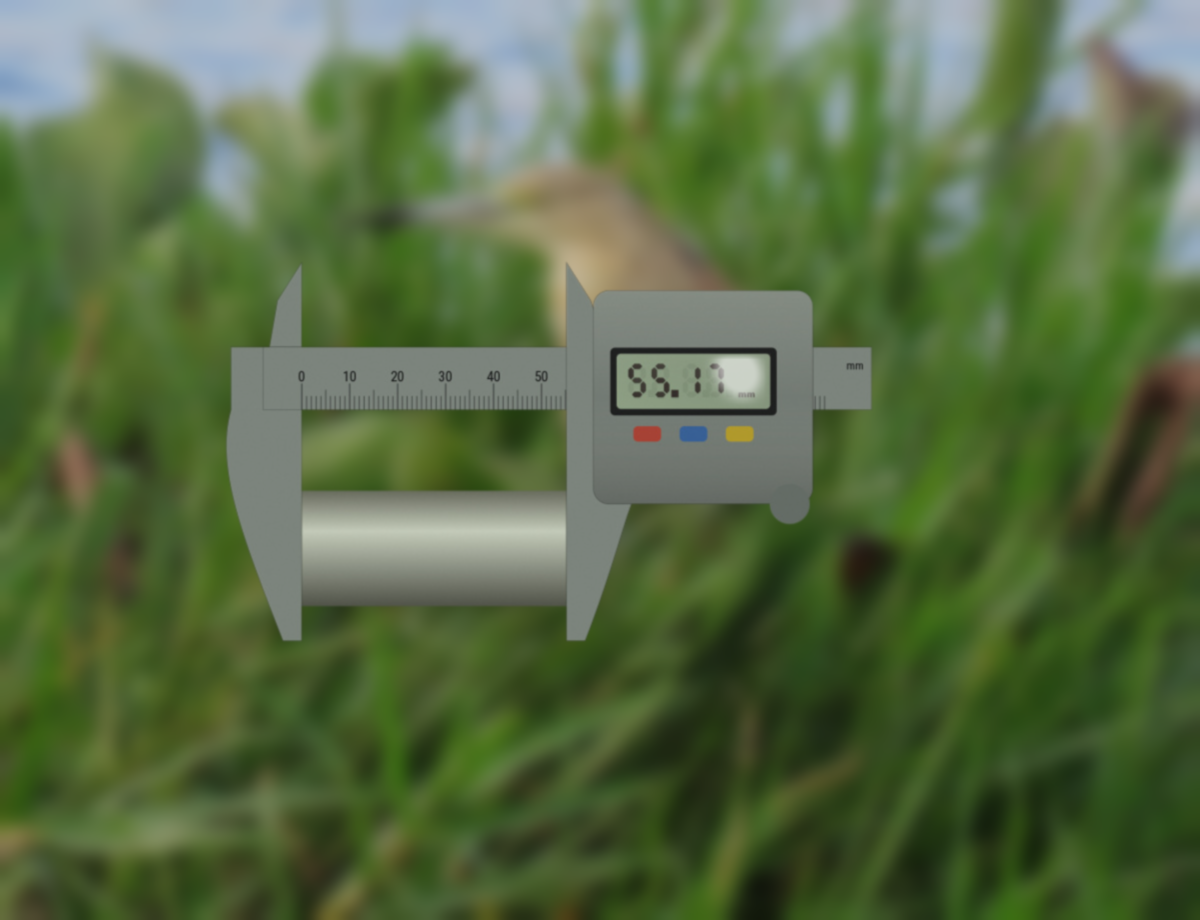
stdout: 55.17mm
